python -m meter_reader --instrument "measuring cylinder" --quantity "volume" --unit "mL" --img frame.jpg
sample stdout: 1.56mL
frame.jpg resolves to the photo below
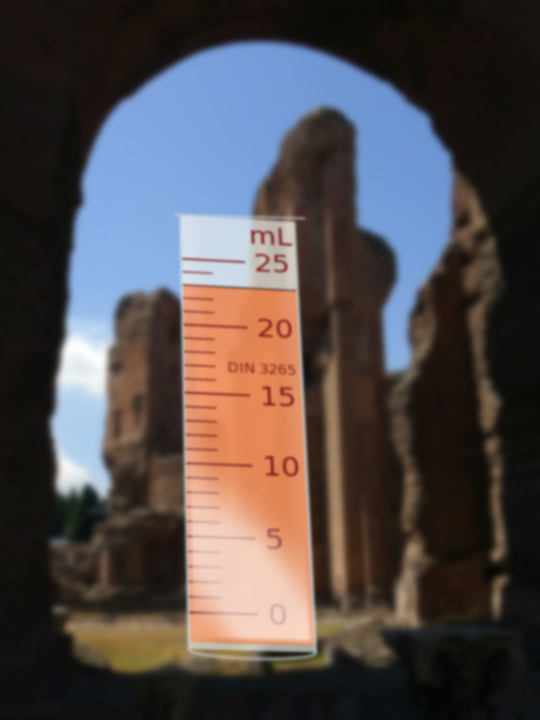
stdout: 23mL
